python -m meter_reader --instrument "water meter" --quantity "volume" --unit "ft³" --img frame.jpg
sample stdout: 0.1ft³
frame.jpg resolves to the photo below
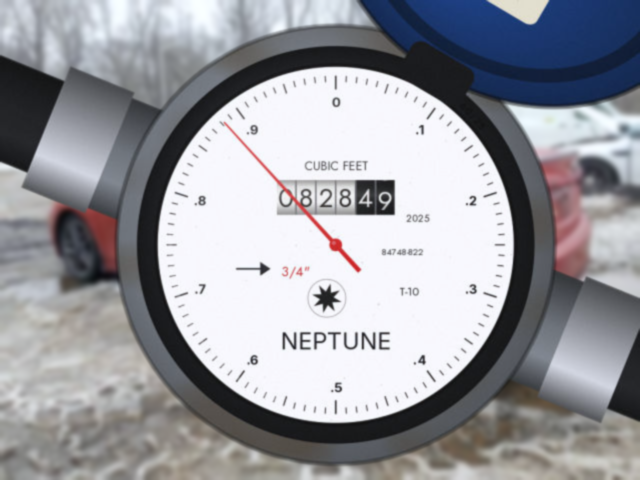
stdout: 82848.88ft³
